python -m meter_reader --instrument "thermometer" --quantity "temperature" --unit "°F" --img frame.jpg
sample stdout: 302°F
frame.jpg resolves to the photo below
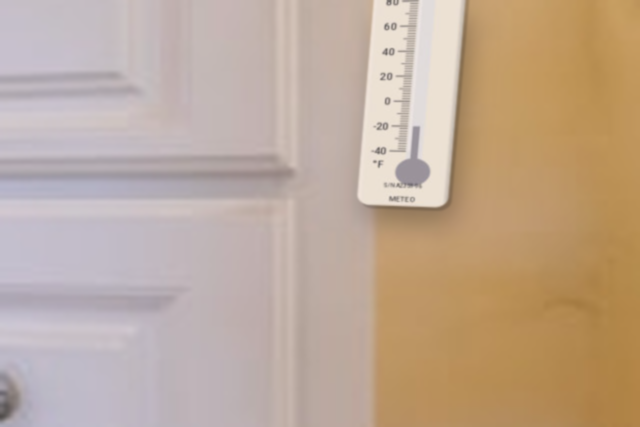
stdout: -20°F
